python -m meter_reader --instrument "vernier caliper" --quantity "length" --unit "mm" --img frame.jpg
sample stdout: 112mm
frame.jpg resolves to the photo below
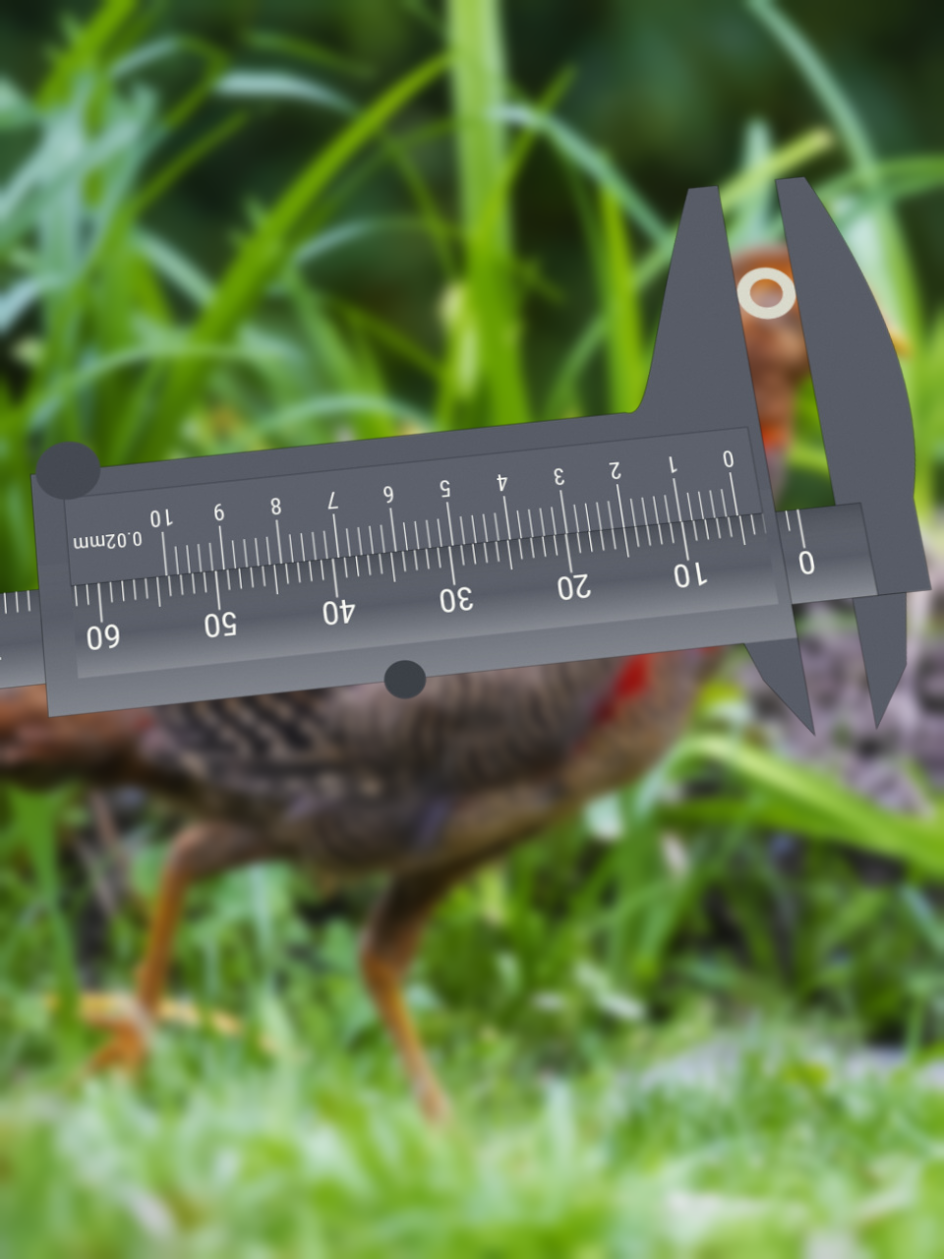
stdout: 5.2mm
